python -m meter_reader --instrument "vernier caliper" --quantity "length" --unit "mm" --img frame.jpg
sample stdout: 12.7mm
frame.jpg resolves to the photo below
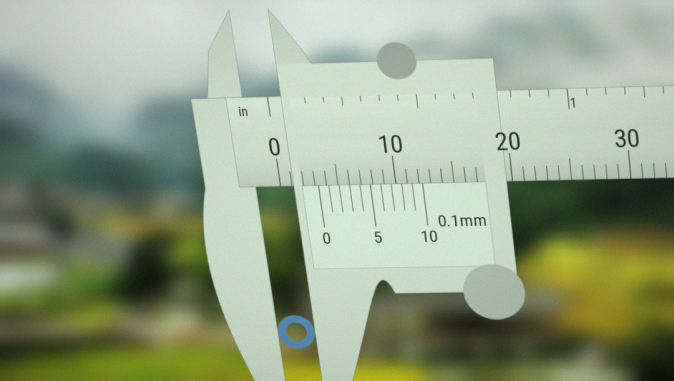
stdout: 3.3mm
